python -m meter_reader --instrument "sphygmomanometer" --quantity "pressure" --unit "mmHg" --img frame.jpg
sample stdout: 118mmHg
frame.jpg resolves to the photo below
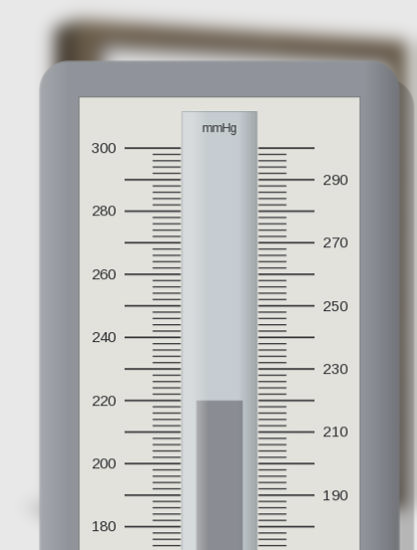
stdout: 220mmHg
